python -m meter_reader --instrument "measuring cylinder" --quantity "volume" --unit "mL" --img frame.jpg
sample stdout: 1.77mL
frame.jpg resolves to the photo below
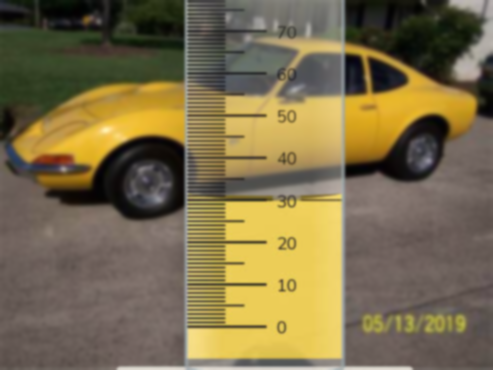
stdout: 30mL
